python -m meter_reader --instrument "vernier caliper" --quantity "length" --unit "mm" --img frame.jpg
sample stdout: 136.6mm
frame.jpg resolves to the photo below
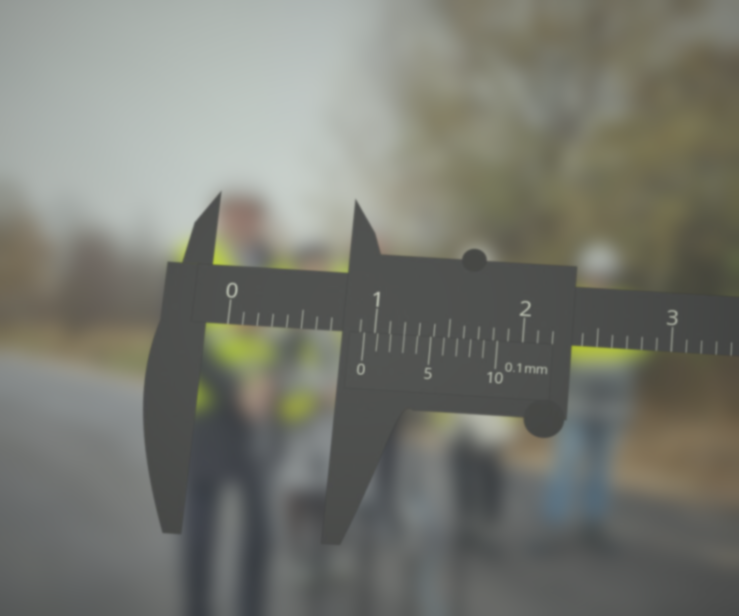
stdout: 9.3mm
